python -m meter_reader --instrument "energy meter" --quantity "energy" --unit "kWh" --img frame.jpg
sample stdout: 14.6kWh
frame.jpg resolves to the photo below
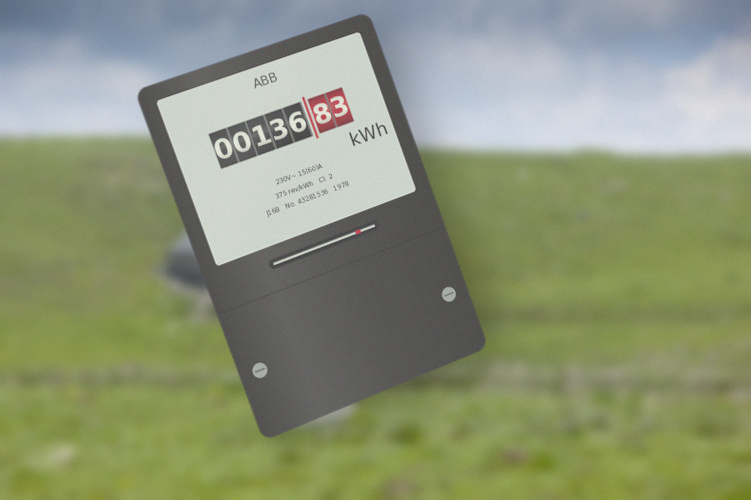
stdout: 136.83kWh
